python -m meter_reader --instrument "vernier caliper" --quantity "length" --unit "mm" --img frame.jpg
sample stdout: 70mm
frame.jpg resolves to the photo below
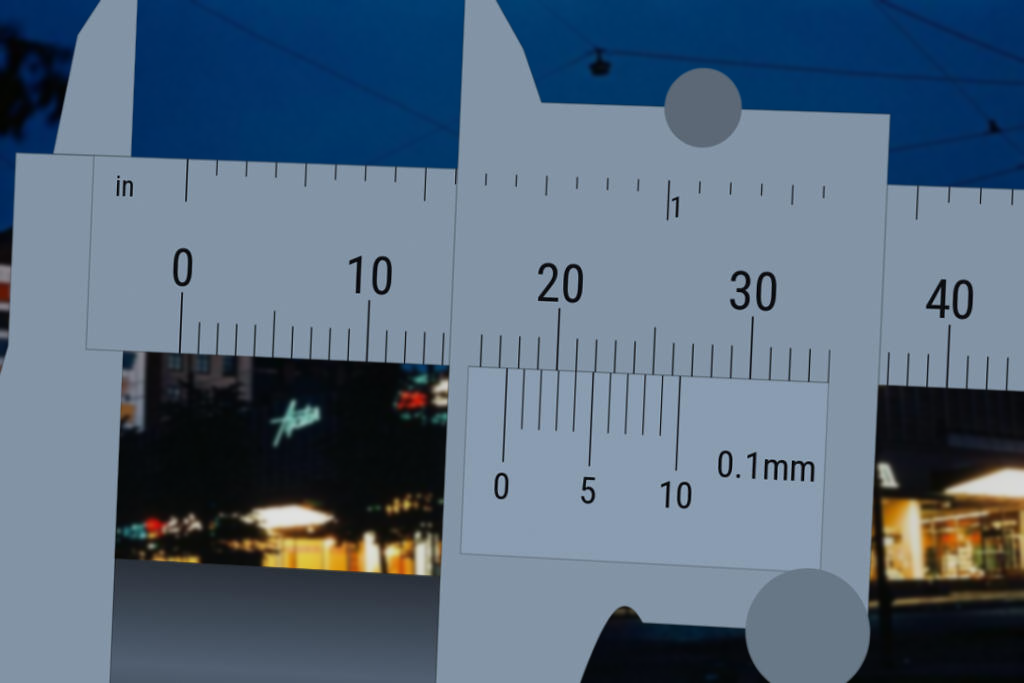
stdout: 17.4mm
